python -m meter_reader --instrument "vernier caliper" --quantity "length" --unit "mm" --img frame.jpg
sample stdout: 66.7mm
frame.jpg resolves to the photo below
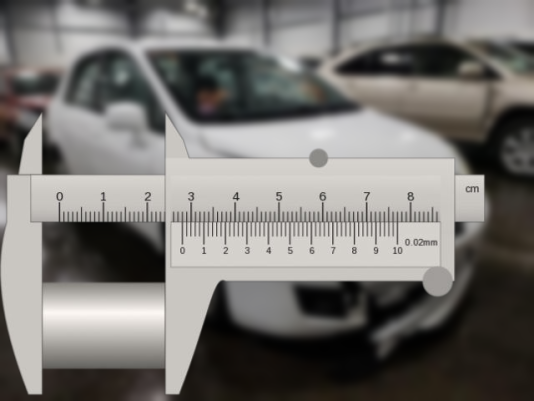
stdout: 28.0mm
